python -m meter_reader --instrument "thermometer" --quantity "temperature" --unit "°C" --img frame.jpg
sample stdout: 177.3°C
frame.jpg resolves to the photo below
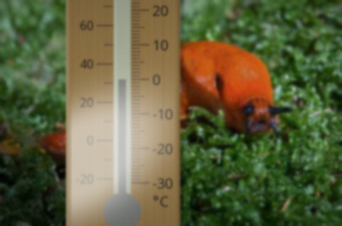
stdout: 0°C
